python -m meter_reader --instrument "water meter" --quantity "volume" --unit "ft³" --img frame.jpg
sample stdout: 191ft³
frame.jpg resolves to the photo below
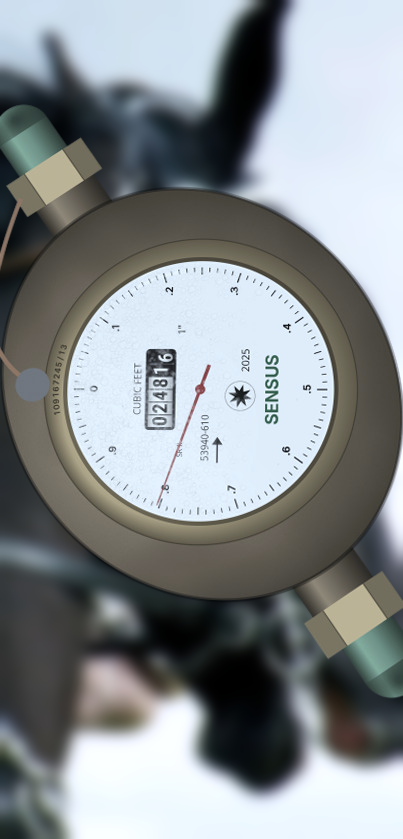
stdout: 24815.80ft³
